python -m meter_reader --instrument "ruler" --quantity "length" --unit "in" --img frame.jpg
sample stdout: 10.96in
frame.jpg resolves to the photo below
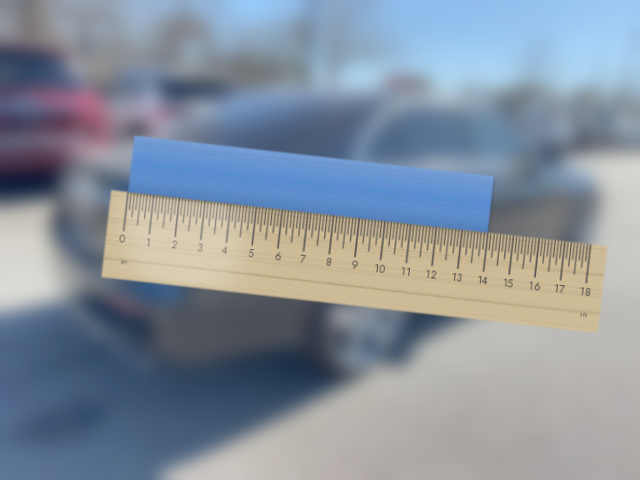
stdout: 14in
